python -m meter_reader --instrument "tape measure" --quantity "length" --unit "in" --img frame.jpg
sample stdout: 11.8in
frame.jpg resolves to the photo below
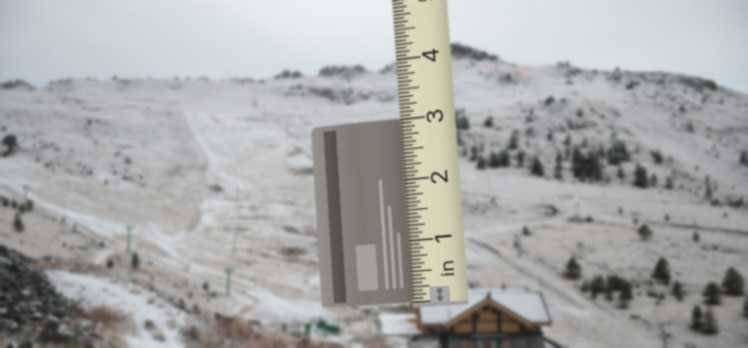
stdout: 3in
